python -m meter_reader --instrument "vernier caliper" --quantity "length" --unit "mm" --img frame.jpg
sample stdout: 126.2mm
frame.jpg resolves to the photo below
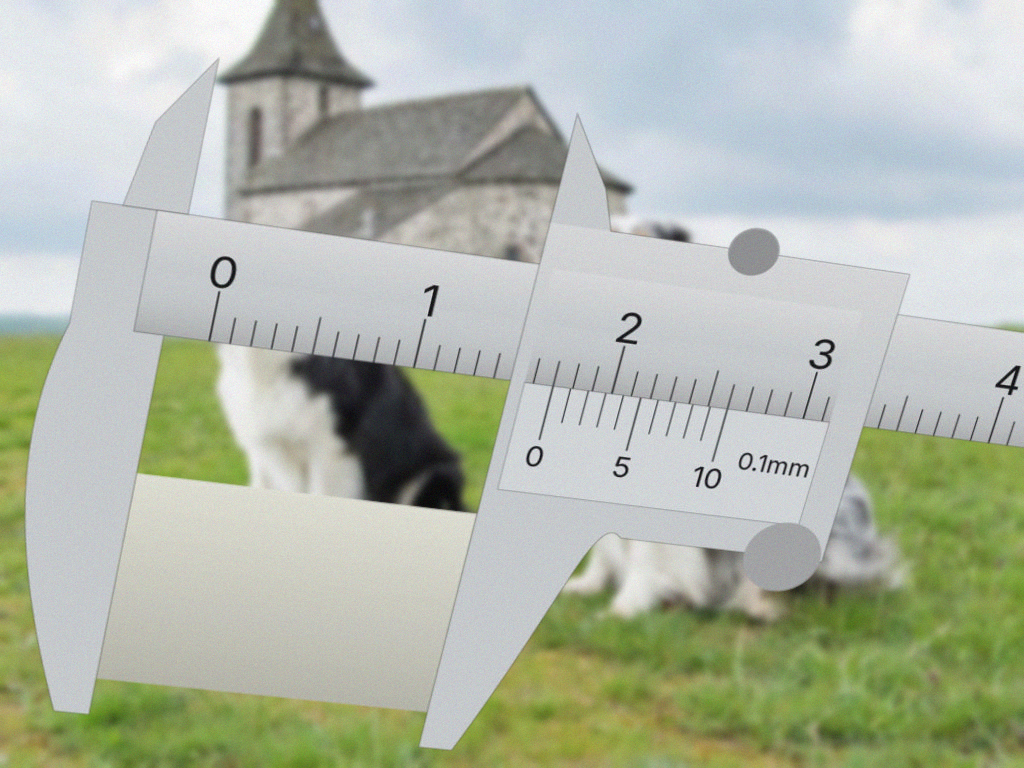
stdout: 17.0mm
